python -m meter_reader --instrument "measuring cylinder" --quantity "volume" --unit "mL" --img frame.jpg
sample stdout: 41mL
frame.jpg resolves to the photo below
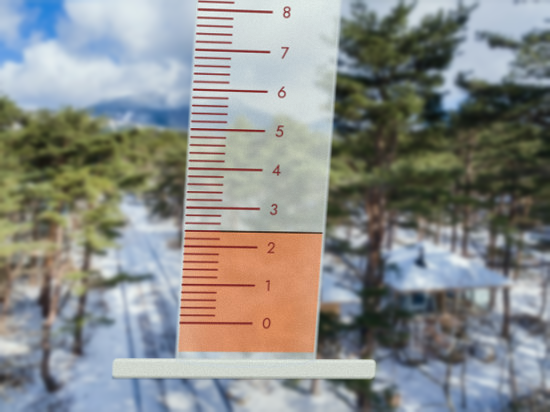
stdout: 2.4mL
